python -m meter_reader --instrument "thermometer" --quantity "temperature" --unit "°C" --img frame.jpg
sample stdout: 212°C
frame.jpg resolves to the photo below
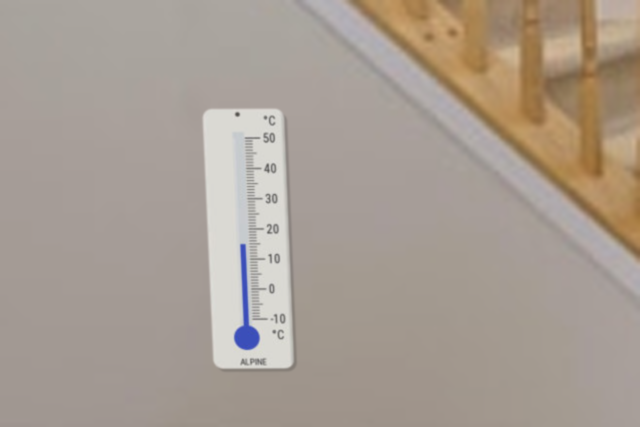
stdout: 15°C
